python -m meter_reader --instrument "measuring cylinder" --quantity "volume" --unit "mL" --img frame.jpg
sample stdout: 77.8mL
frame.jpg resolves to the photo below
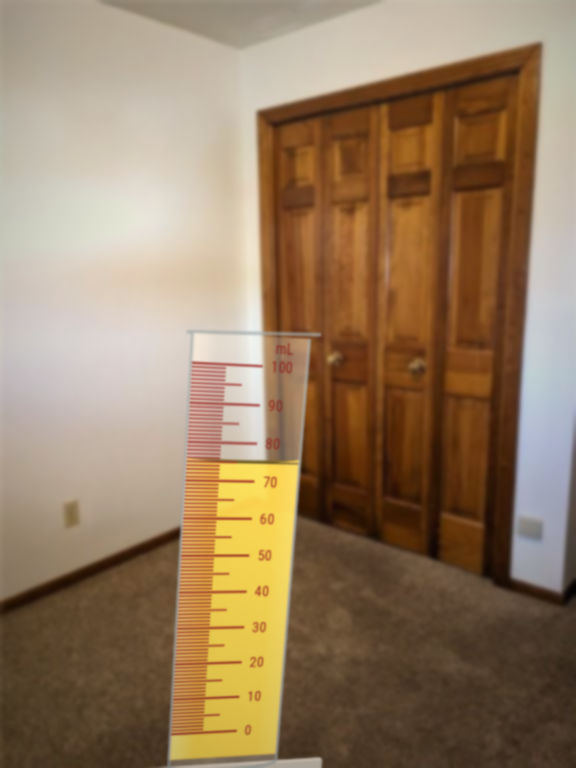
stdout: 75mL
